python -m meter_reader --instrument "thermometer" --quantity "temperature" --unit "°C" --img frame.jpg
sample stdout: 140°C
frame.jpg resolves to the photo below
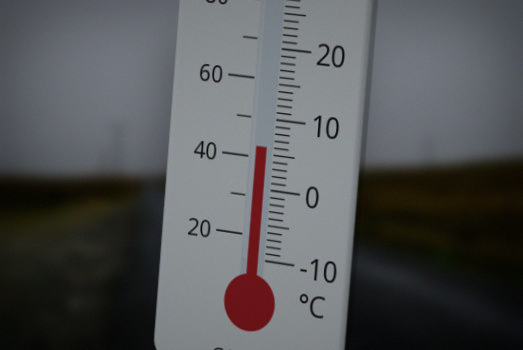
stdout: 6°C
